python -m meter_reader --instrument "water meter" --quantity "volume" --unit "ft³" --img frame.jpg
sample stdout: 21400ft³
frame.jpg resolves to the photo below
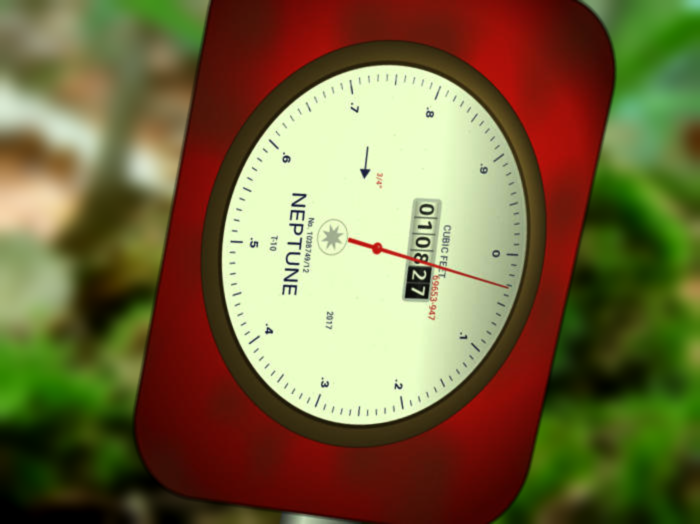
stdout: 10827.03ft³
